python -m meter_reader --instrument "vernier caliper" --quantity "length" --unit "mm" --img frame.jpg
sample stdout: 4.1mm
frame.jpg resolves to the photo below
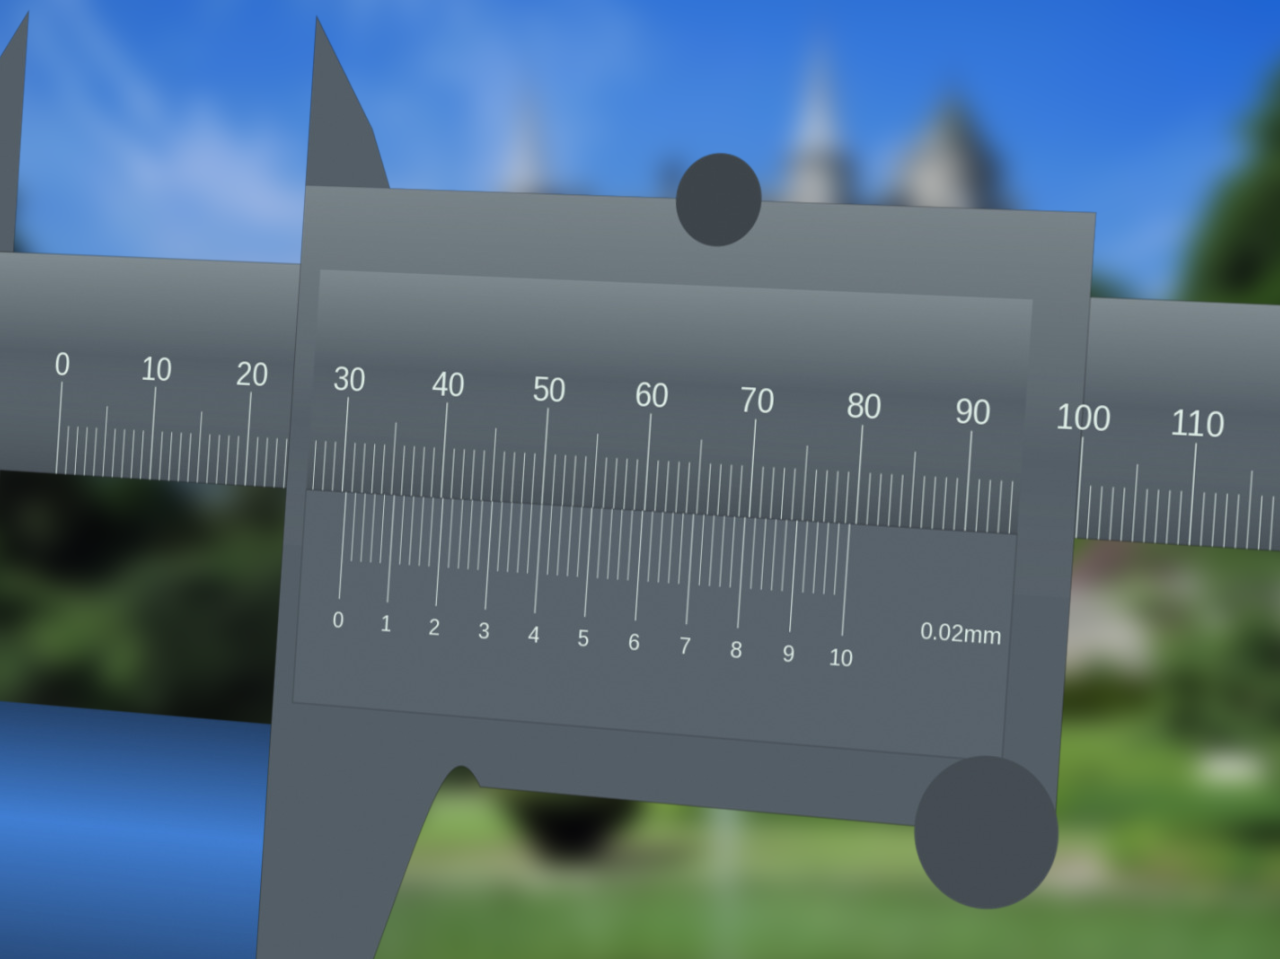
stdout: 30.4mm
